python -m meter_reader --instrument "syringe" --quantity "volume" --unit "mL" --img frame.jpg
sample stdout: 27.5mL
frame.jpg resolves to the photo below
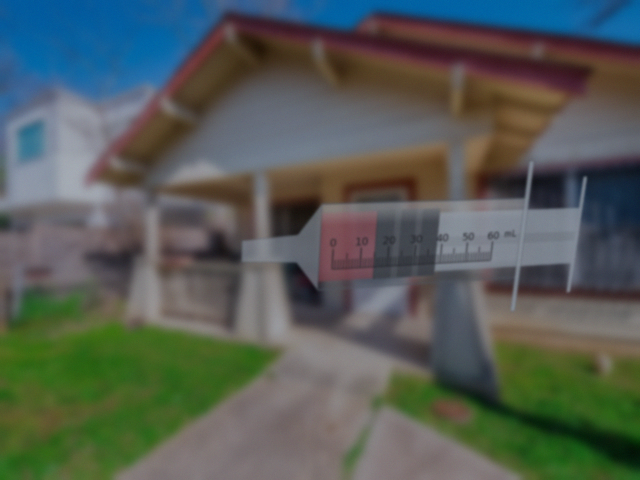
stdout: 15mL
